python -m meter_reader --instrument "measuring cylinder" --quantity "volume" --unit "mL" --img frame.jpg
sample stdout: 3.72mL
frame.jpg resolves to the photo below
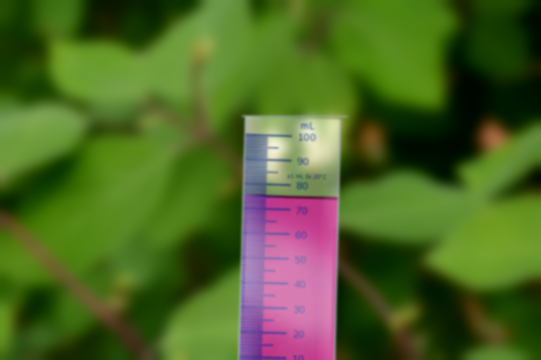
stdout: 75mL
